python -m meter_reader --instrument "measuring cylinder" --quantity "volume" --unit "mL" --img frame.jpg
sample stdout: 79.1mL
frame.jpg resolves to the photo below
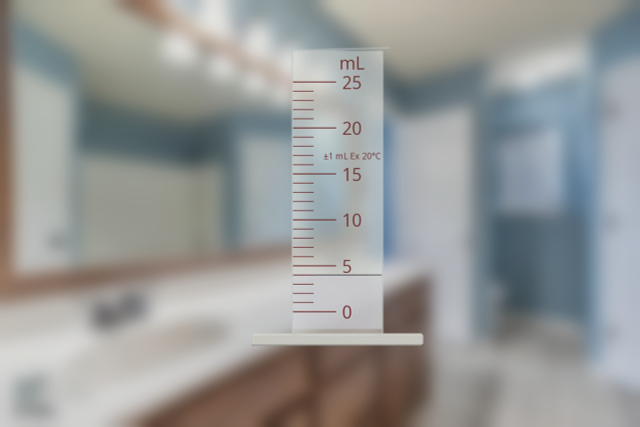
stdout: 4mL
